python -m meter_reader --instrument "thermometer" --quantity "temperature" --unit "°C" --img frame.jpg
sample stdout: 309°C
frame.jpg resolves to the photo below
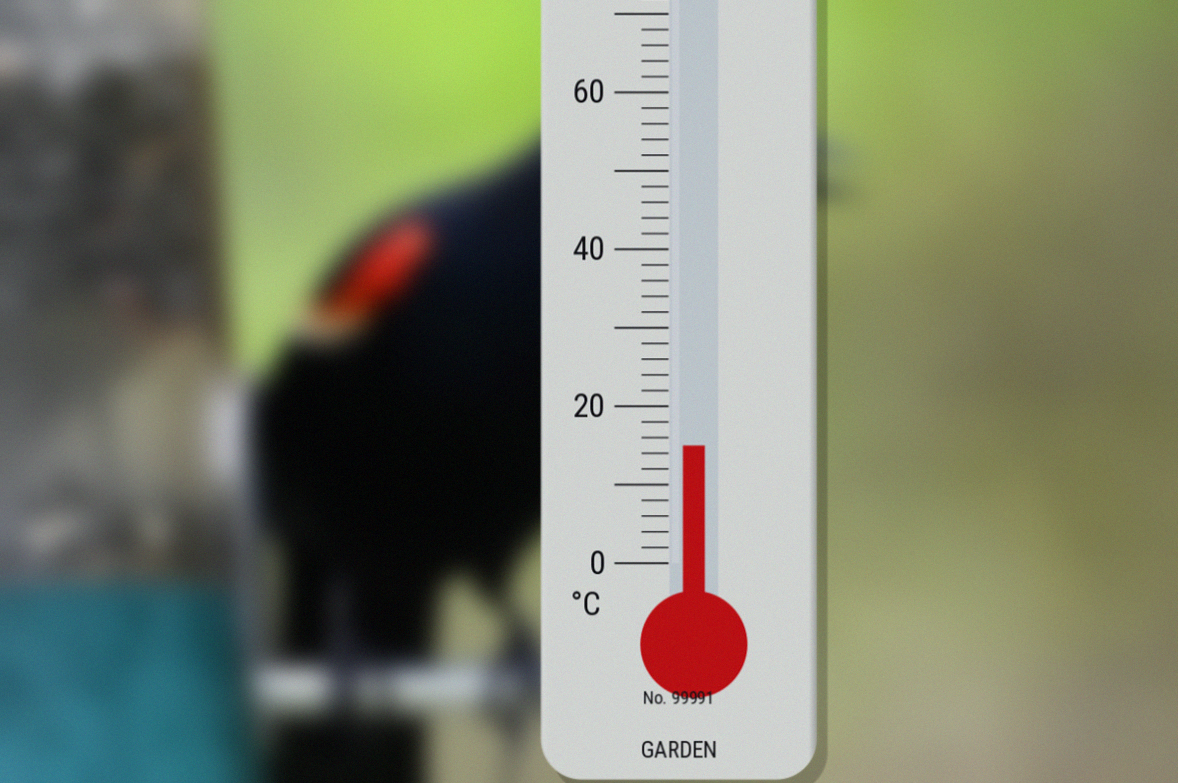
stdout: 15°C
